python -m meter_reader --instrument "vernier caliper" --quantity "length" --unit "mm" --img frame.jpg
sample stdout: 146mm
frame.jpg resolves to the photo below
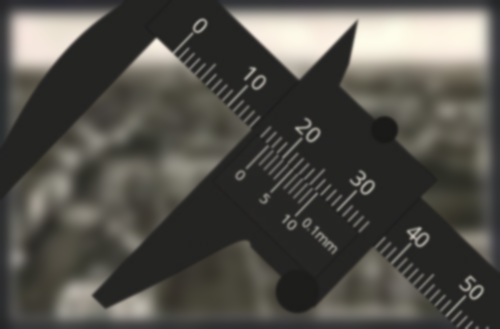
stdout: 17.5mm
